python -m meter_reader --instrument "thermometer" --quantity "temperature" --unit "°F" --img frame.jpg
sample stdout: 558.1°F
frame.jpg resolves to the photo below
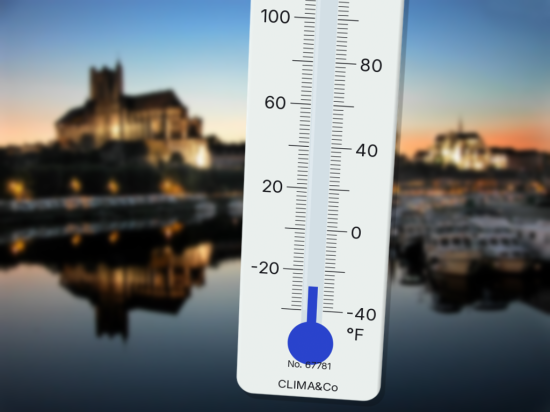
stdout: -28°F
